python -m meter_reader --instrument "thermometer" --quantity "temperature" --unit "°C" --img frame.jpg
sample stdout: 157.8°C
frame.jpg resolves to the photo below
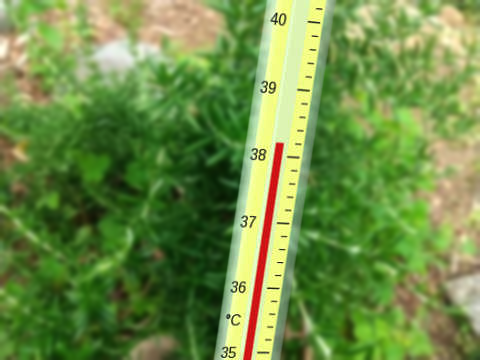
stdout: 38.2°C
